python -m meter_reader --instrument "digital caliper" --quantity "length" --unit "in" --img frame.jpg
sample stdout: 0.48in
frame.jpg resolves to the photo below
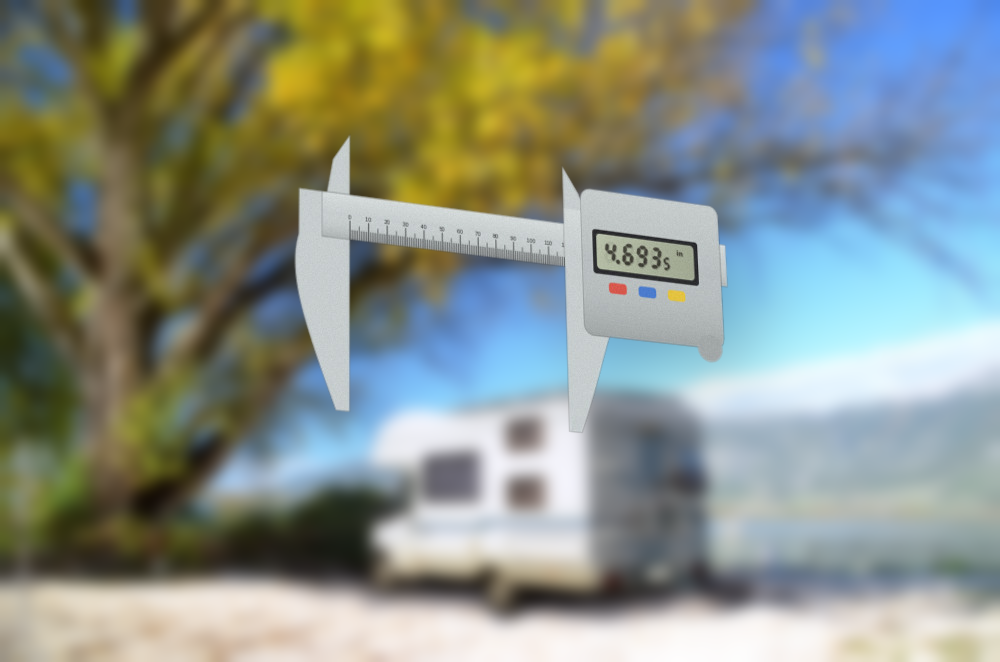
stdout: 4.6935in
